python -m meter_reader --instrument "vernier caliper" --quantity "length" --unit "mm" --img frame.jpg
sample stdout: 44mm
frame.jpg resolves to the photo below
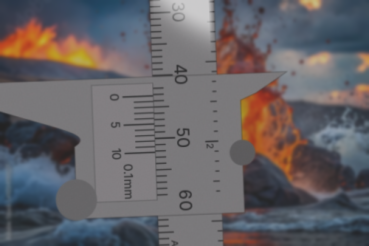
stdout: 43.2mm
